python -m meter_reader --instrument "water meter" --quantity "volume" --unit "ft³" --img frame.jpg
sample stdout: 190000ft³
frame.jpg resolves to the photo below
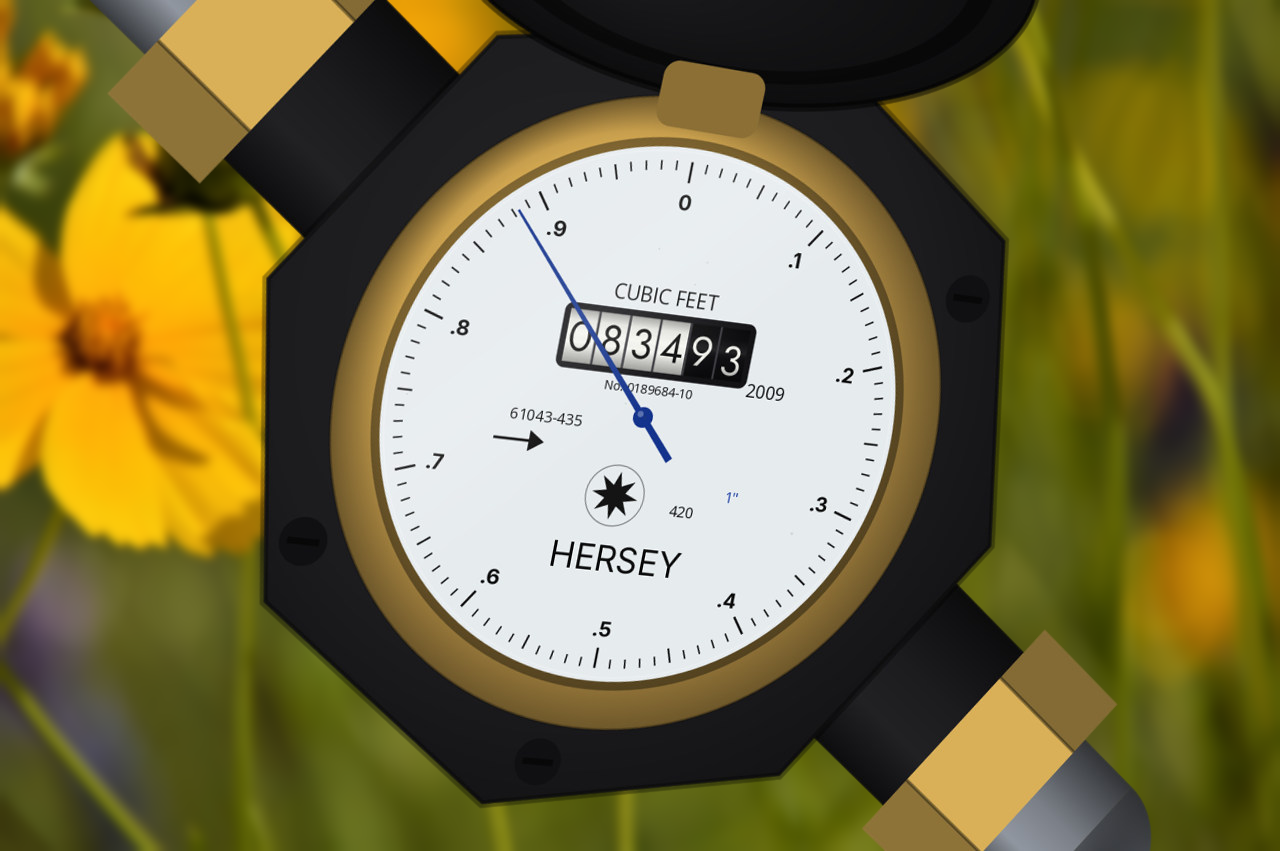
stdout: 83492.88ft³
